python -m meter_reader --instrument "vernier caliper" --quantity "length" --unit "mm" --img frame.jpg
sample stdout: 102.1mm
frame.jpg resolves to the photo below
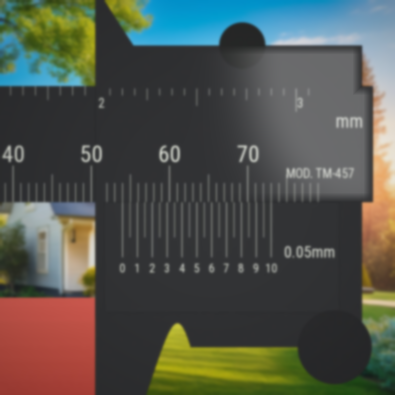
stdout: 54.0mm
